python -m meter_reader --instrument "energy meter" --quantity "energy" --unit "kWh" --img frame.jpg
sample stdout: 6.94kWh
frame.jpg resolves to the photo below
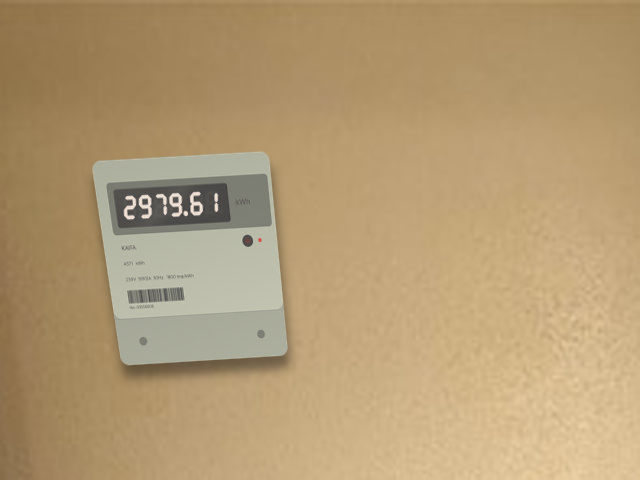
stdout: 2979.61kWh
